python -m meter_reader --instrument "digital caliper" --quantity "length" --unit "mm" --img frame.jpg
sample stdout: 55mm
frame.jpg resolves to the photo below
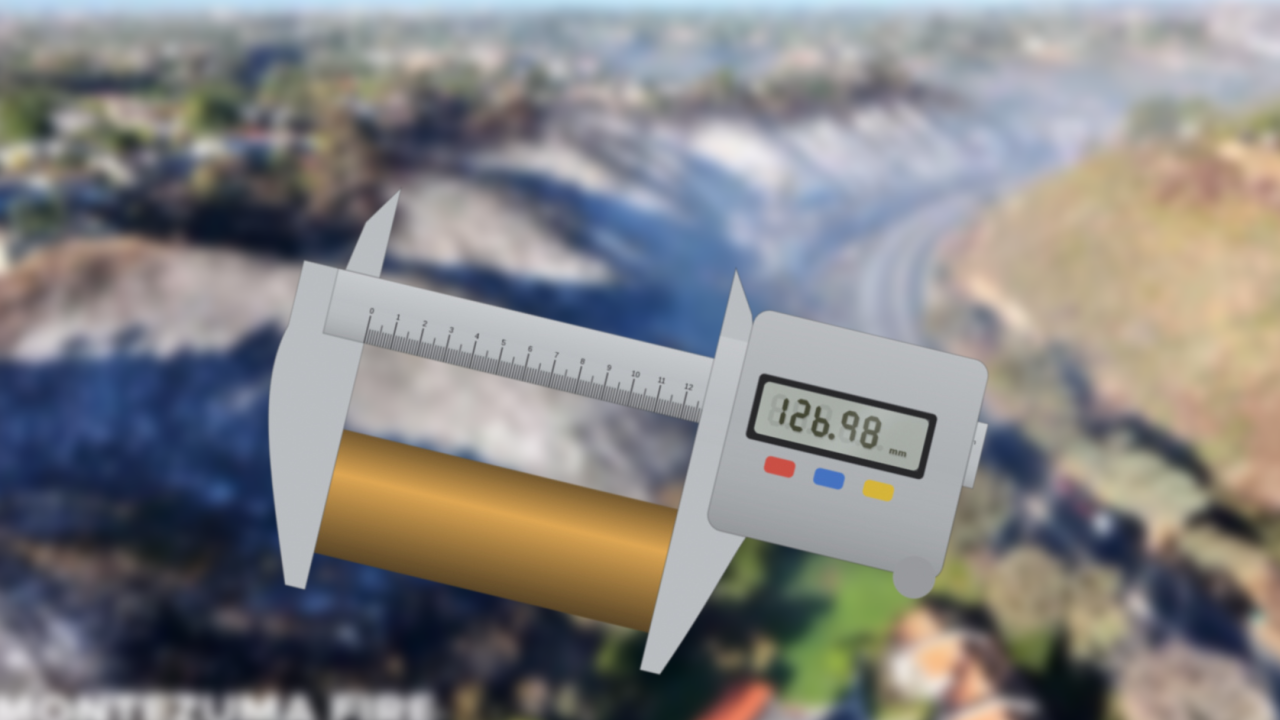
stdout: 126.98mm
